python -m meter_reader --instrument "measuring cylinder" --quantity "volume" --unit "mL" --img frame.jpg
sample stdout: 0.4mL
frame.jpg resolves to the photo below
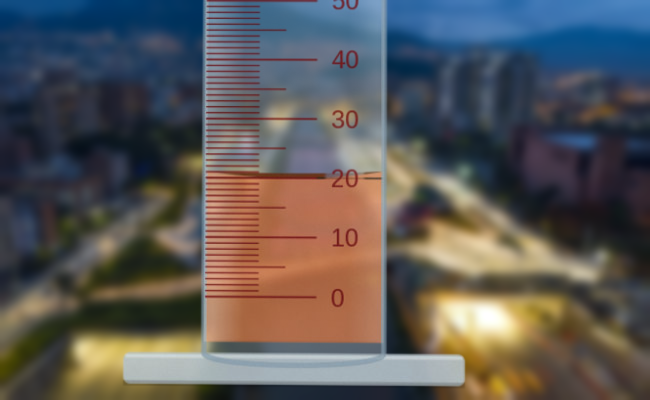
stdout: 20mL
